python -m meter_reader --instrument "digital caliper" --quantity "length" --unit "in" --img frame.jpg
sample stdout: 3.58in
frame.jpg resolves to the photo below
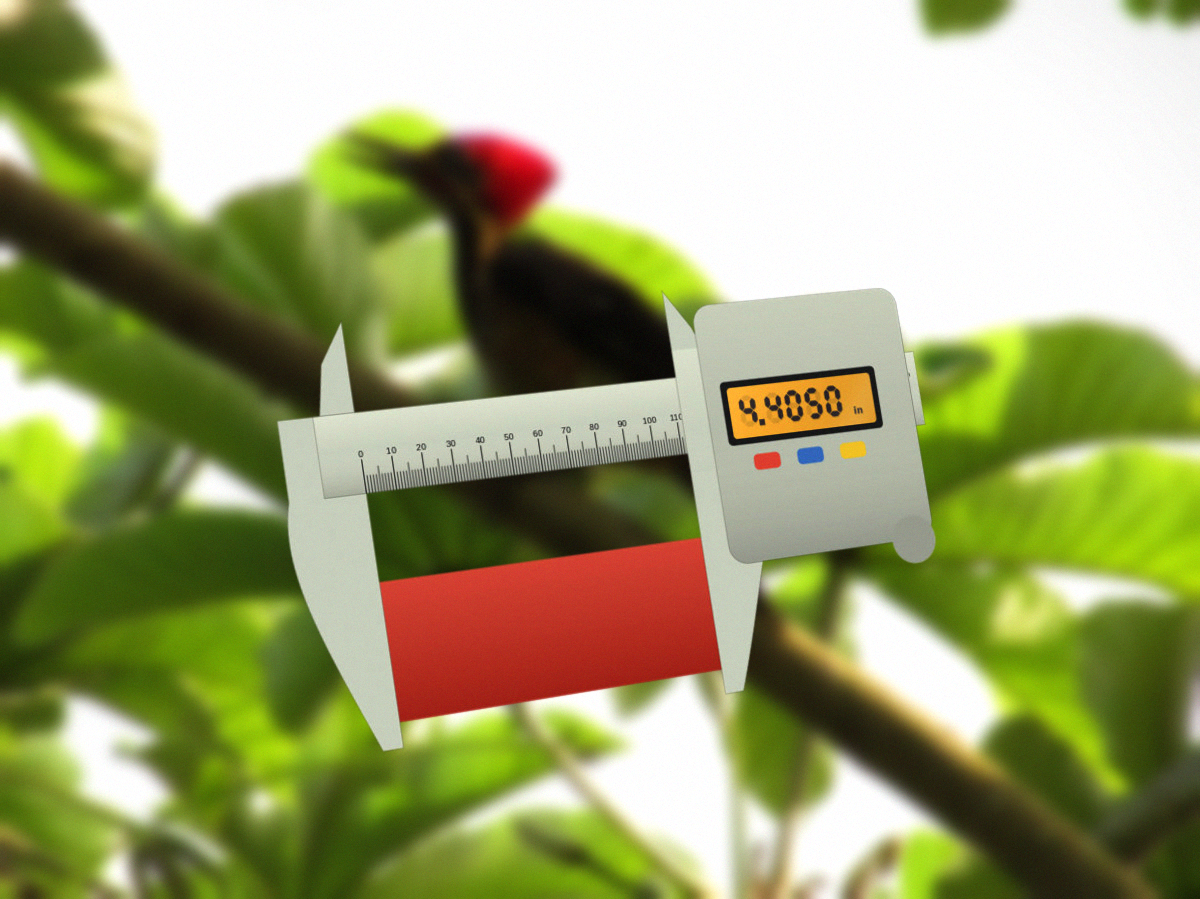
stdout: 4.4050in
